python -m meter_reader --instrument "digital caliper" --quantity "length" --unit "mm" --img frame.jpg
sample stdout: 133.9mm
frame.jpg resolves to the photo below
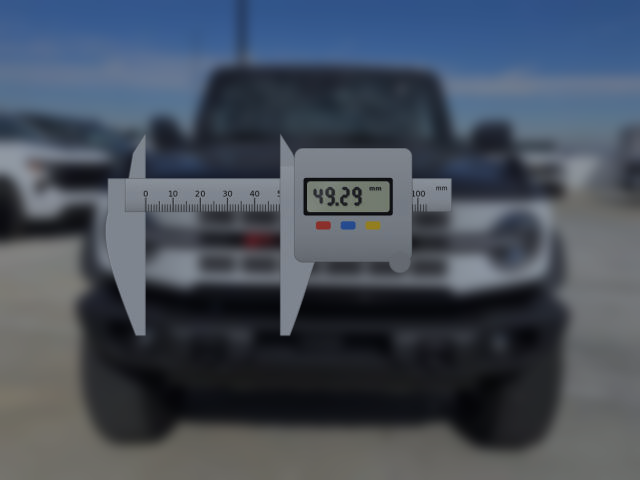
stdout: 49.29mm
